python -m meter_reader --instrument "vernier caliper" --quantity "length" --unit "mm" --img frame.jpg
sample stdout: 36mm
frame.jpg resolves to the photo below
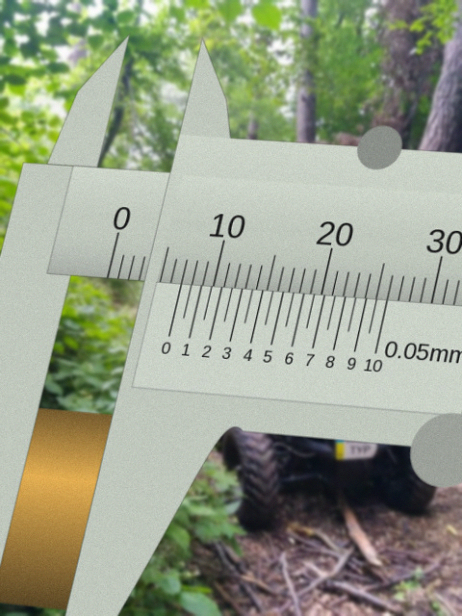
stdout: 7.0mm
